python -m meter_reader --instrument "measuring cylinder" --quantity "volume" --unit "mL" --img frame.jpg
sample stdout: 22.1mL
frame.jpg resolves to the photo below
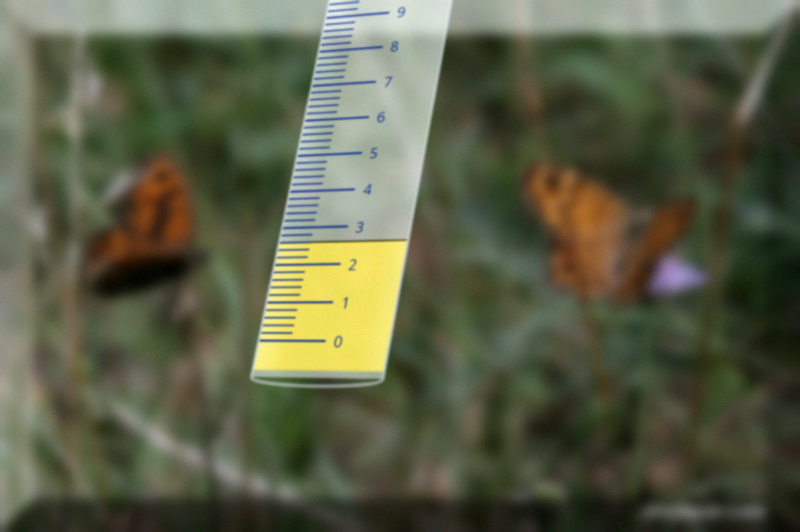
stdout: 2.6mL
